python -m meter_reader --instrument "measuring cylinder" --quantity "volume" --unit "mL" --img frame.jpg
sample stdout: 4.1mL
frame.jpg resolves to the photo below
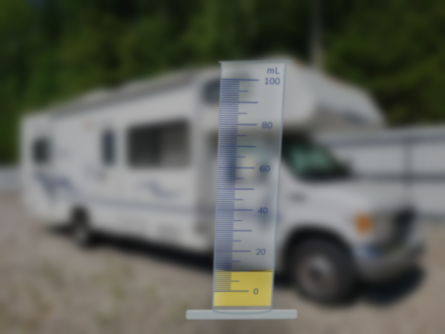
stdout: 10mL
